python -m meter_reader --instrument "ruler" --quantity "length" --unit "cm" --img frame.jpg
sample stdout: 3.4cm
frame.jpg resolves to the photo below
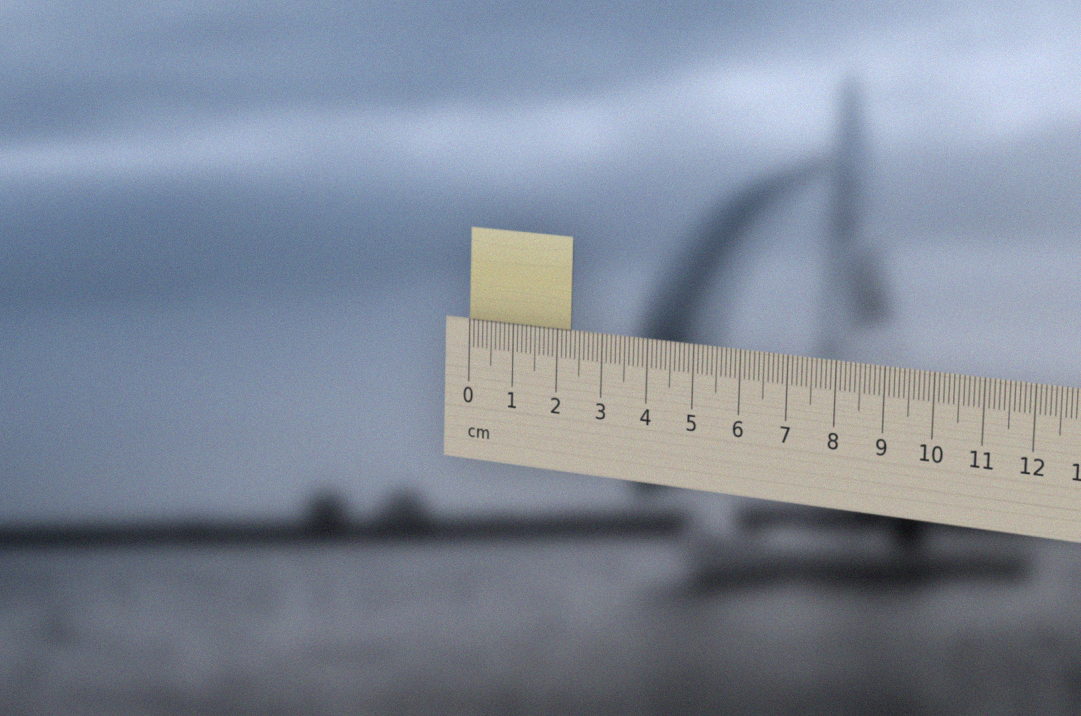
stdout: 2.3cm
